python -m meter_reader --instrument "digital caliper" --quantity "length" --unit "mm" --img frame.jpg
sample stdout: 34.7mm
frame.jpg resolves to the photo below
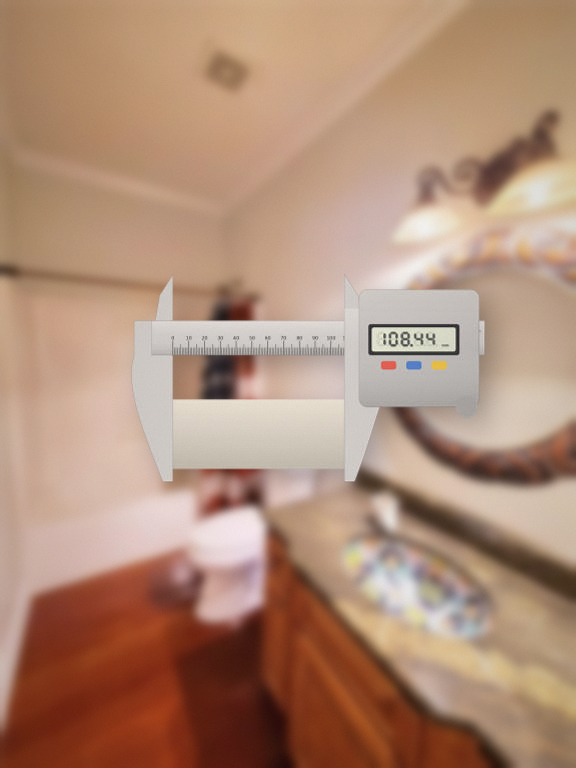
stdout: 108.44mm
